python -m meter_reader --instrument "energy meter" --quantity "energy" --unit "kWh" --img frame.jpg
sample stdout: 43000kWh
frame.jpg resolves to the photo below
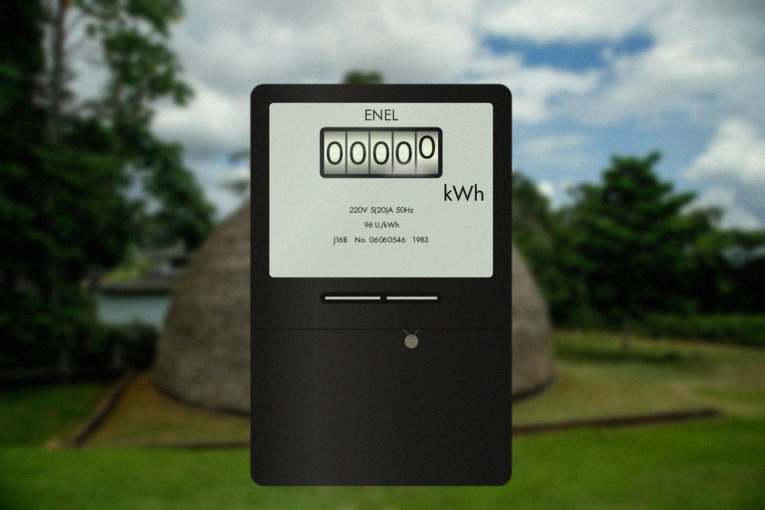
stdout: 0kWh
